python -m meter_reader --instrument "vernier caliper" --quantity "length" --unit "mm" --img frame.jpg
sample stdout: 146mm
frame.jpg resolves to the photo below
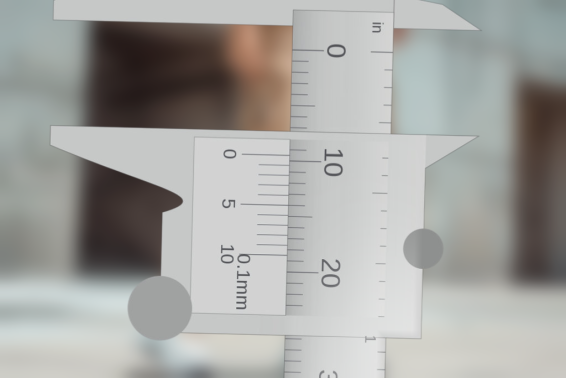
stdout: 9.5mm
